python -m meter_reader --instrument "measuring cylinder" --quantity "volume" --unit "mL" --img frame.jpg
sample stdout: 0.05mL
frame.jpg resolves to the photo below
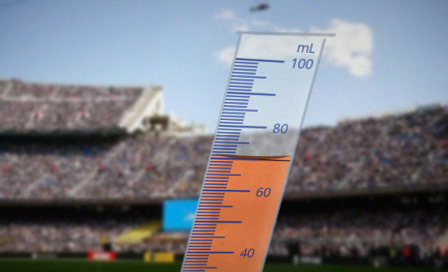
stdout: 70mL
